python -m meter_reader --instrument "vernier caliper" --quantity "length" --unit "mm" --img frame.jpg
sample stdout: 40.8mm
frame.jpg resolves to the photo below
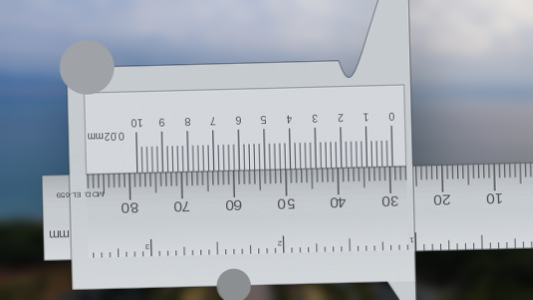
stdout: 29.5mm
